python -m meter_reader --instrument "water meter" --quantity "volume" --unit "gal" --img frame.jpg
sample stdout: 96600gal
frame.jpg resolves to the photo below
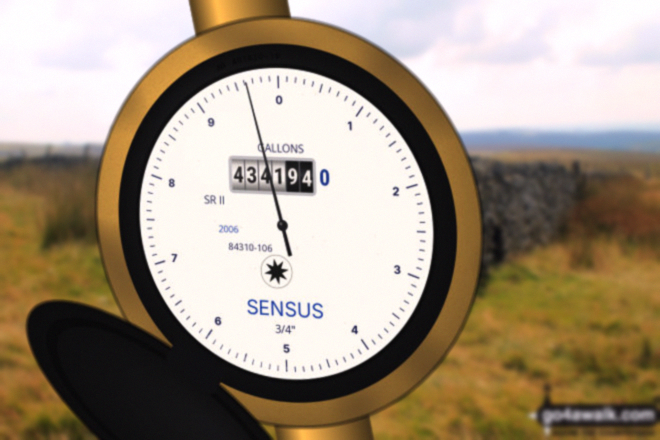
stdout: 4341939.6gal
